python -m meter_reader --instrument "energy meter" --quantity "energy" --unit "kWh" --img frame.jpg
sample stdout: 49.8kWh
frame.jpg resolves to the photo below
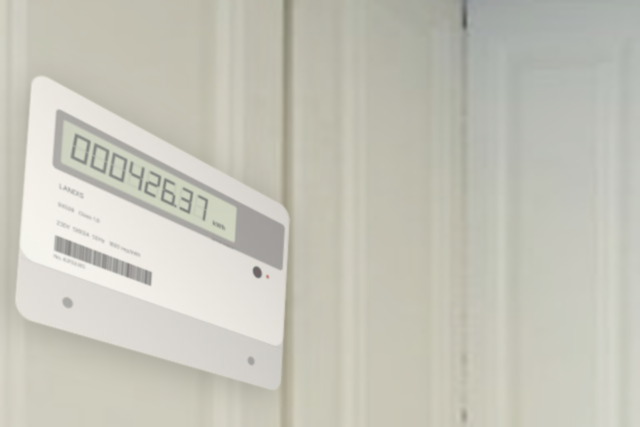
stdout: 426.37kWh
